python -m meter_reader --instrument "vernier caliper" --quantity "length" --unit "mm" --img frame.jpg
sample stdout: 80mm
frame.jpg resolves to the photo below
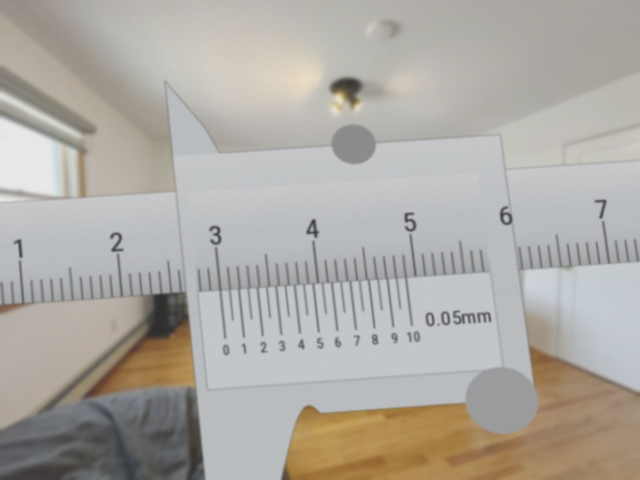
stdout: 30.0mm
